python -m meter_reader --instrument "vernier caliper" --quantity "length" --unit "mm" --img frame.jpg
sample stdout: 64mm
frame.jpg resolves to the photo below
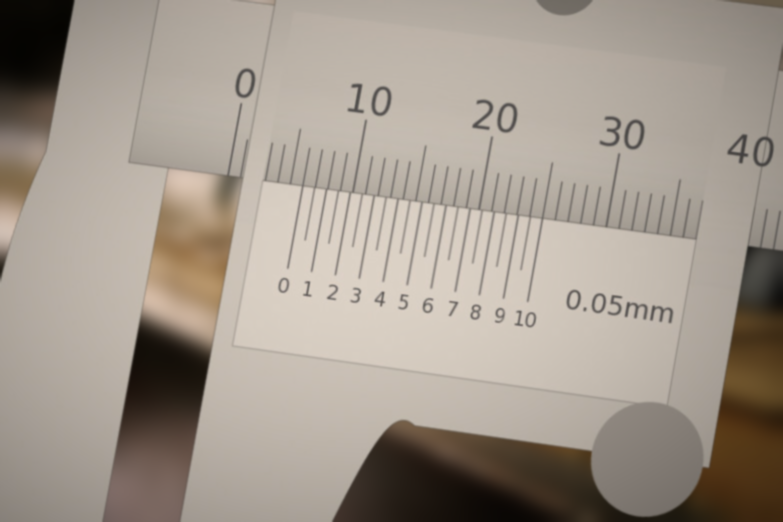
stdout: 6.0mm
